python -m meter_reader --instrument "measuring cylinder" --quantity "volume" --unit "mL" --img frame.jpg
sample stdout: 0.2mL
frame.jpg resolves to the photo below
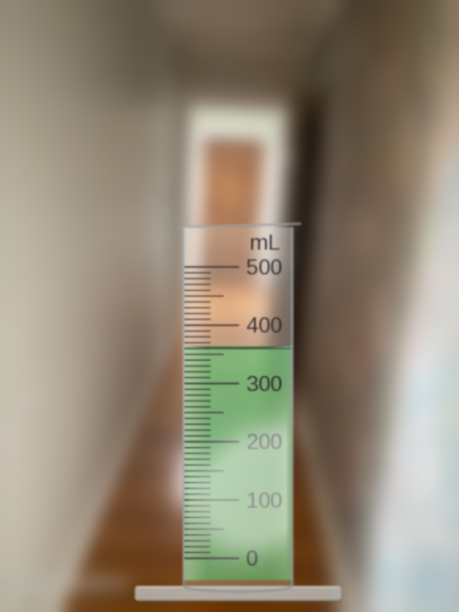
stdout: 360mL
